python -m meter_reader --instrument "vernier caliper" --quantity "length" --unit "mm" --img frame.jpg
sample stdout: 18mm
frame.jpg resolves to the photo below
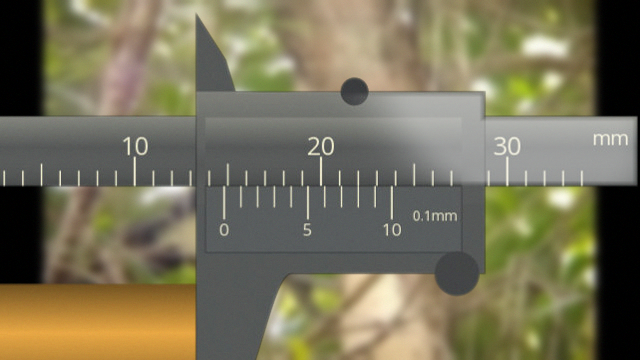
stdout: 14.8mm
